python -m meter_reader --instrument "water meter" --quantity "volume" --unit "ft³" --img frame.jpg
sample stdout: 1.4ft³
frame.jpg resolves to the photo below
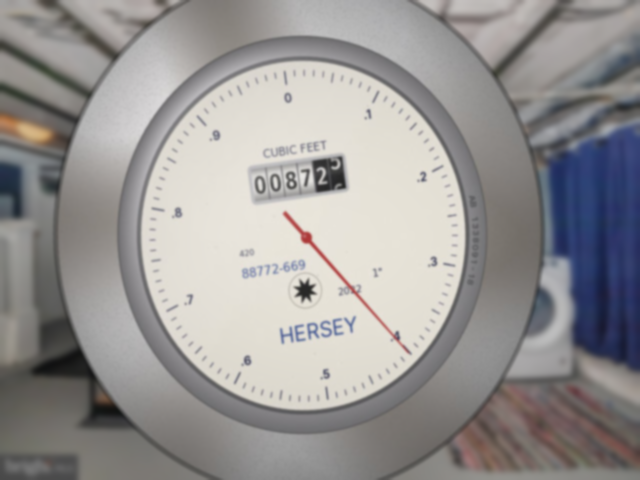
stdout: 8725.40ft³
